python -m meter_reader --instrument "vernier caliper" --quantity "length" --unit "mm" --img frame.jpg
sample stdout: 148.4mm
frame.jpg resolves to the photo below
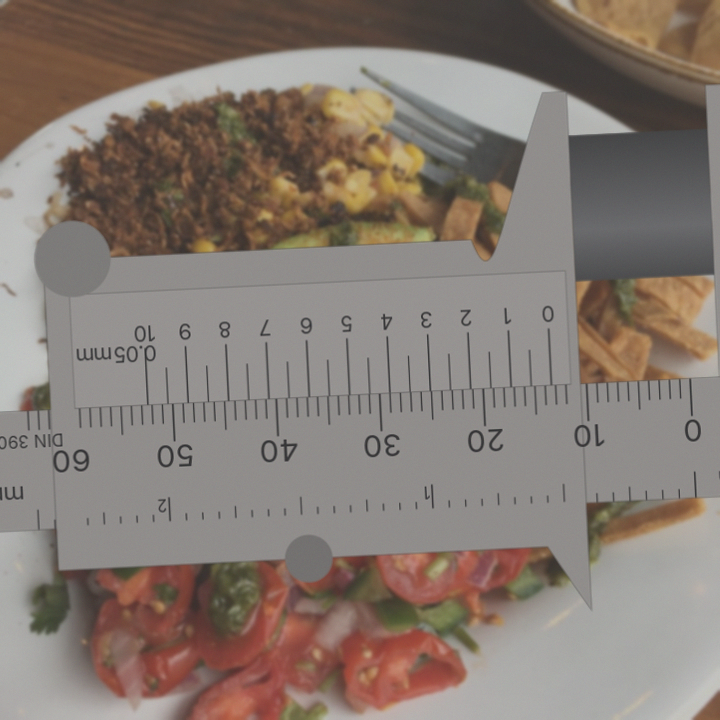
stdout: 13.4mm
